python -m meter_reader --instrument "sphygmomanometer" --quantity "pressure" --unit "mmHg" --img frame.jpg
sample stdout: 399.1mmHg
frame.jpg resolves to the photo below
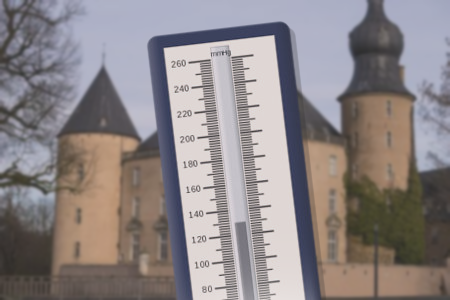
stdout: 130mmHg
